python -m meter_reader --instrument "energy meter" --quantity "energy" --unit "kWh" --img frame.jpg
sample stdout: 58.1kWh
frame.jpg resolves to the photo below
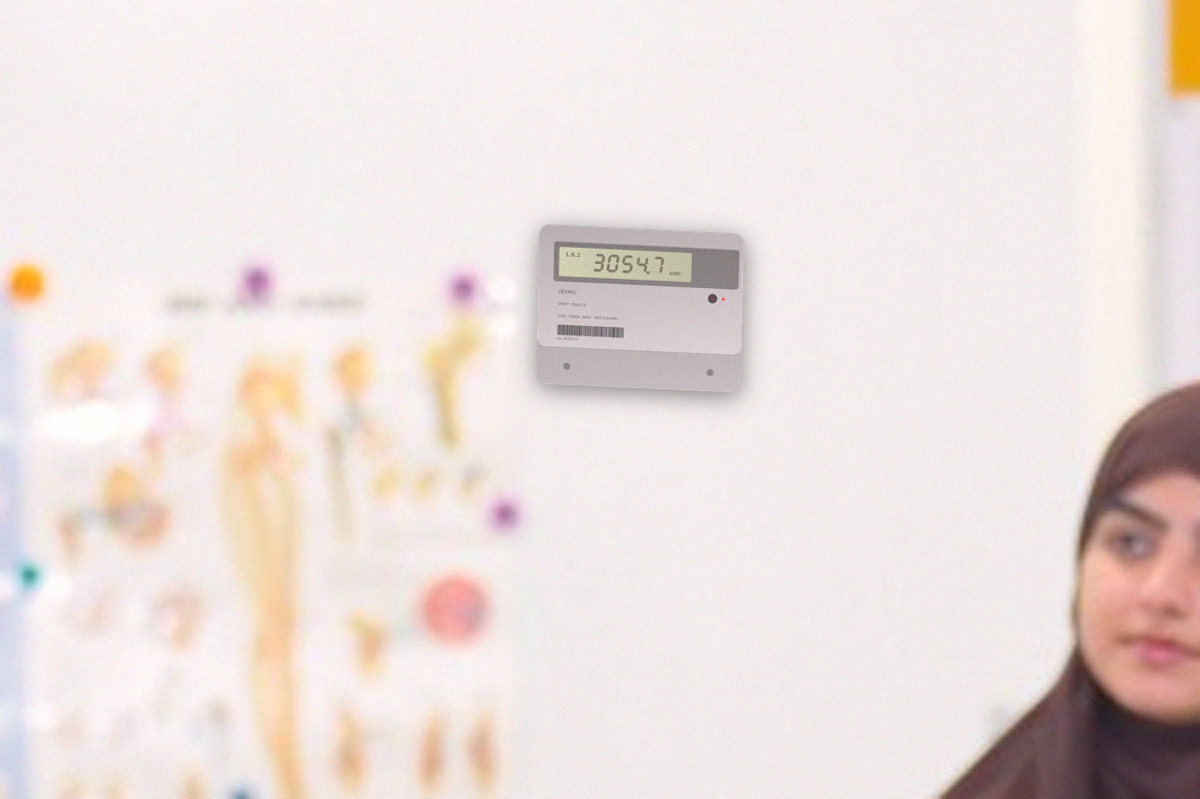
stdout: 3054.7kWh
